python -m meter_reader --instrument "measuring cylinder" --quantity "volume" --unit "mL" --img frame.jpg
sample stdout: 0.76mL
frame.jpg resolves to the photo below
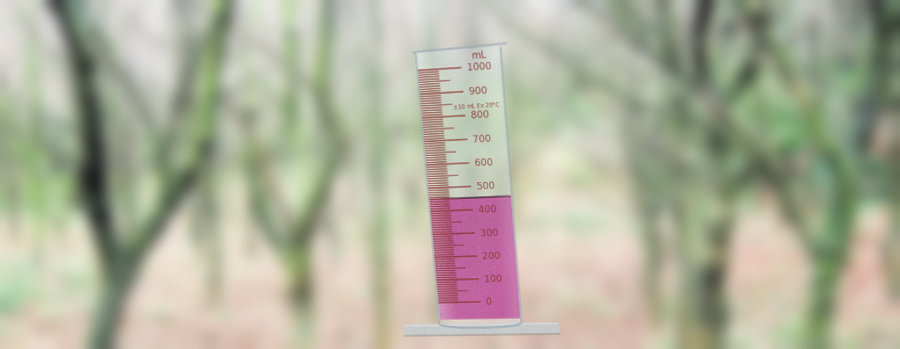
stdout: 450mL
